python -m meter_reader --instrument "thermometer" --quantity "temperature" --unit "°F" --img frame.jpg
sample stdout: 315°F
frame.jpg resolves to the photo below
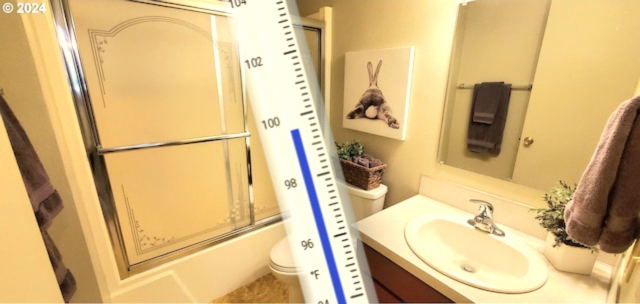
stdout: 99.6°F
